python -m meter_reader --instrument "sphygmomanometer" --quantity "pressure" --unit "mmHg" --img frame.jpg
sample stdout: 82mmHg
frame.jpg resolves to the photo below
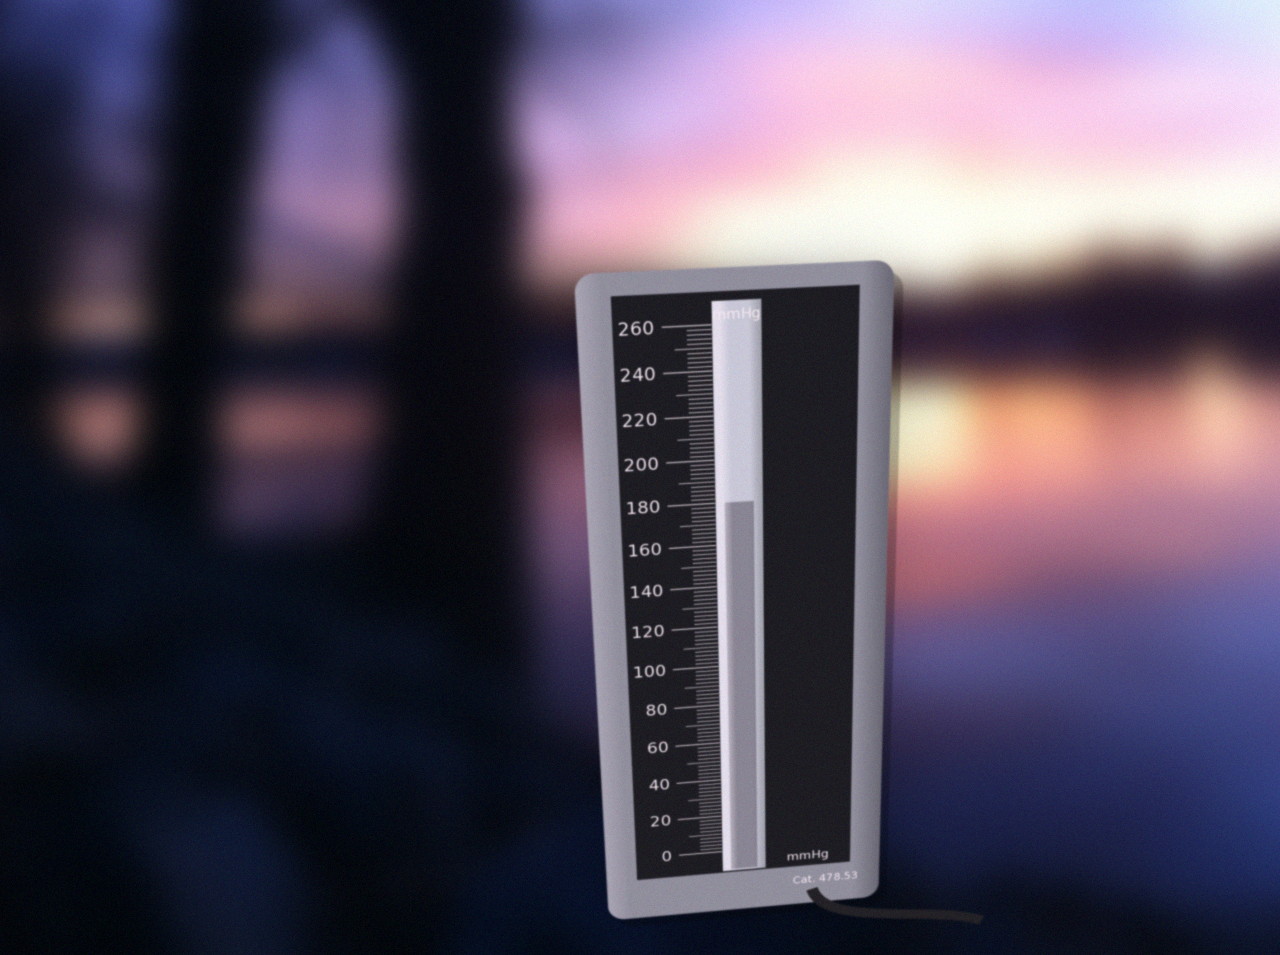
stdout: 180mmHg
